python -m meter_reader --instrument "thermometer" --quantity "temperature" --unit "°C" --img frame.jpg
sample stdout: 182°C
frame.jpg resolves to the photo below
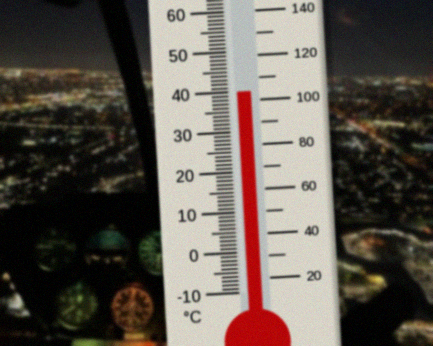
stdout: 40°C
